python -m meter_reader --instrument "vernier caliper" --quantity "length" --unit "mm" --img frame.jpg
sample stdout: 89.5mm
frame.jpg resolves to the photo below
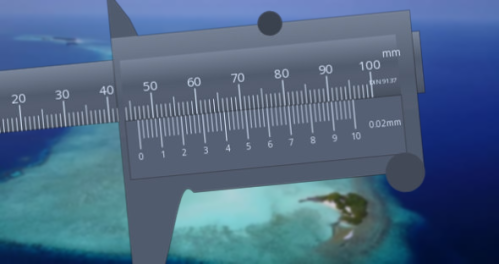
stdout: 46.5mm
